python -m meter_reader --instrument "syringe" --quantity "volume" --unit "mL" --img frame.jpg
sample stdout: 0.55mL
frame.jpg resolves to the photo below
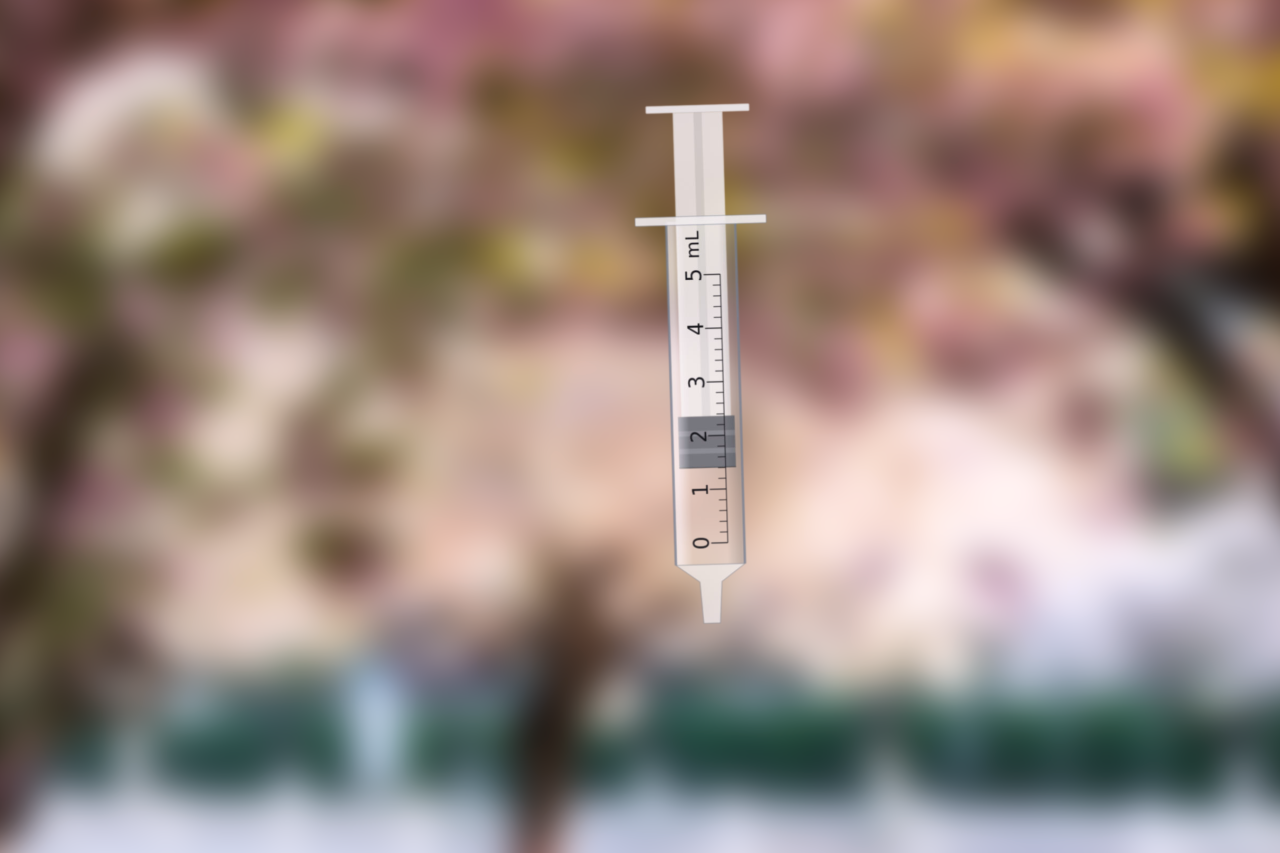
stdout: 1.4mL
